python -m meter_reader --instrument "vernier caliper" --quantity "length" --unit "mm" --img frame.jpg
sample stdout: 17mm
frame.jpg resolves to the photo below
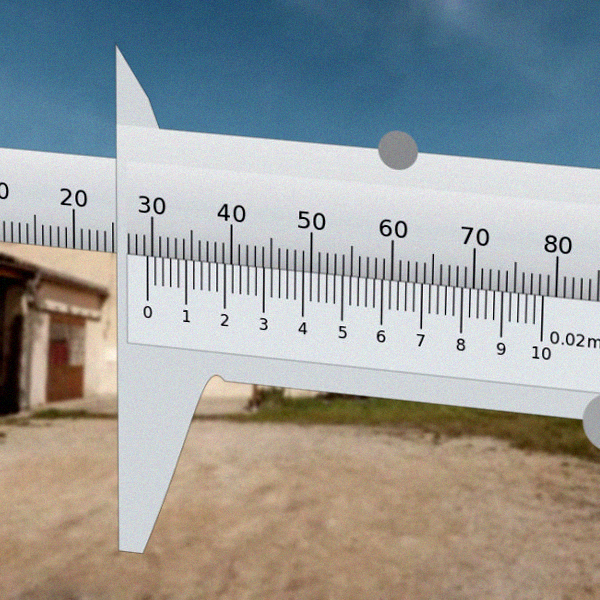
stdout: 29.4mm
